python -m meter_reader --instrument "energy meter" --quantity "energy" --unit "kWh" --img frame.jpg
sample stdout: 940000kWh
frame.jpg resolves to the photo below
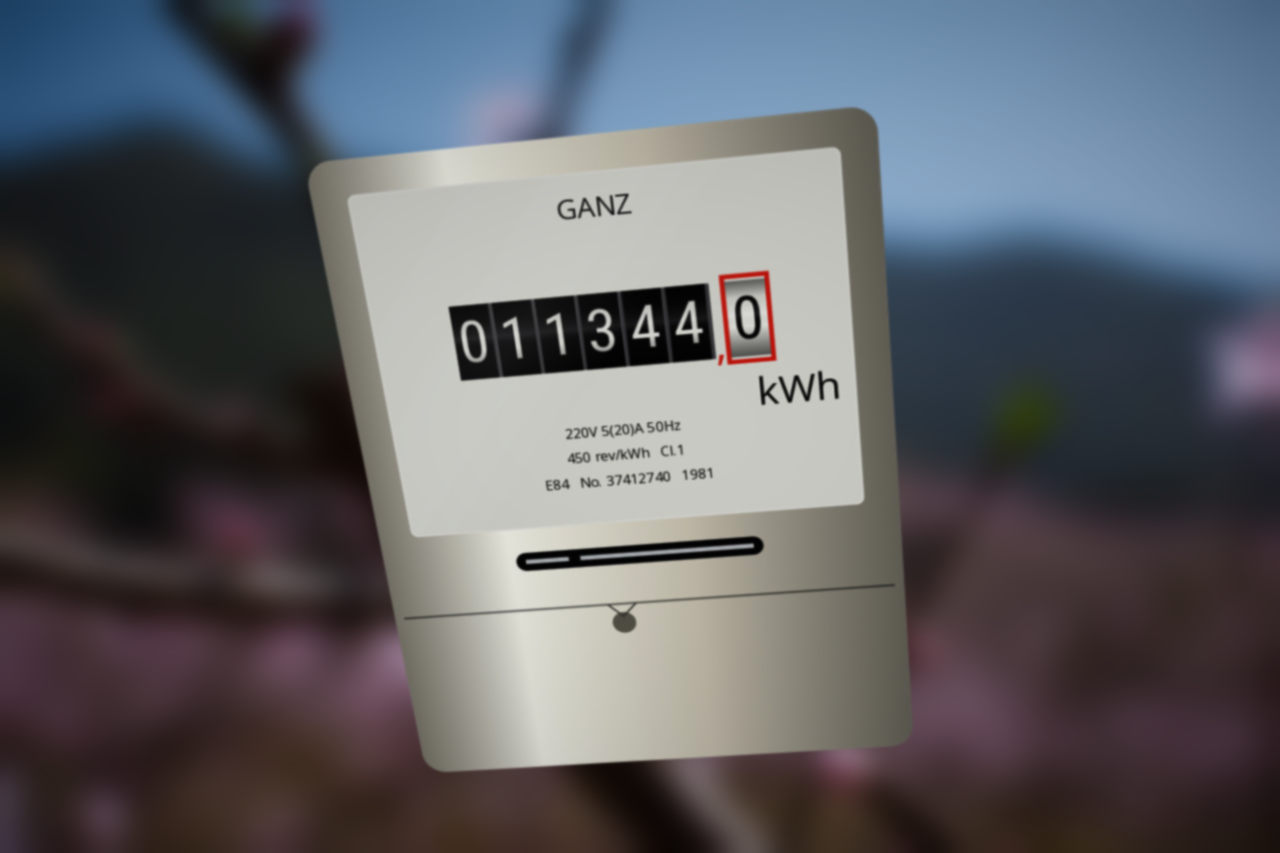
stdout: 11344.0kWh
